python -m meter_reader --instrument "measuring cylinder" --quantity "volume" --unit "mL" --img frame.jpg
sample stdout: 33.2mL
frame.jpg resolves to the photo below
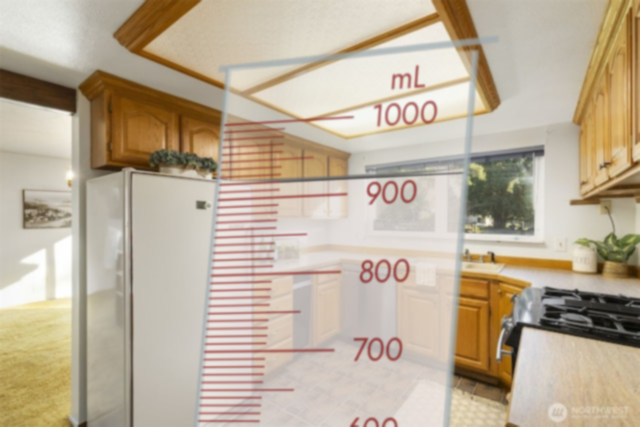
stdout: 920mL
